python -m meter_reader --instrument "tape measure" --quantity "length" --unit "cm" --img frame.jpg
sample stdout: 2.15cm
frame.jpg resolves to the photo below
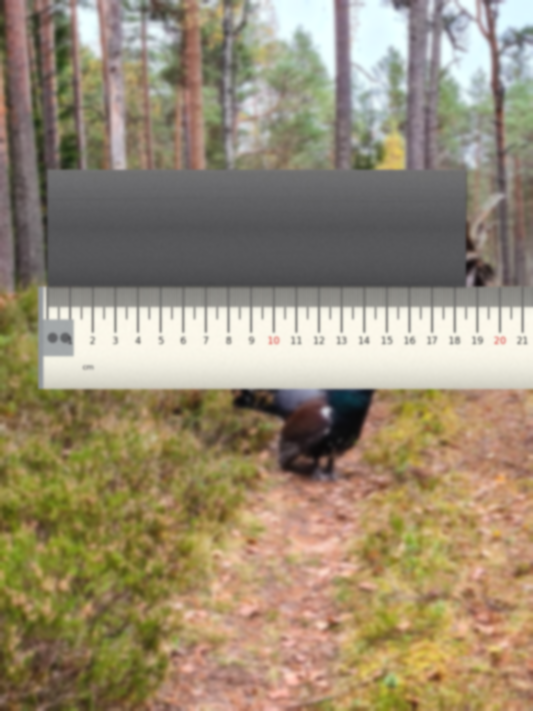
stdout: 18.5cm
